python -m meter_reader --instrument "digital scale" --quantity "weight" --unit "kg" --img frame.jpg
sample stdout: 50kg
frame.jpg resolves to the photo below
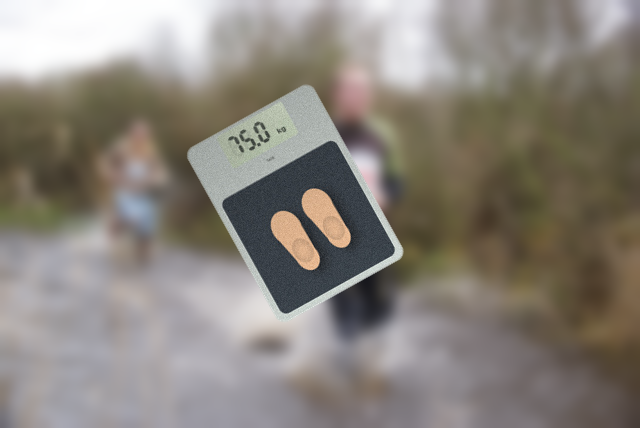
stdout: 75.0kg
